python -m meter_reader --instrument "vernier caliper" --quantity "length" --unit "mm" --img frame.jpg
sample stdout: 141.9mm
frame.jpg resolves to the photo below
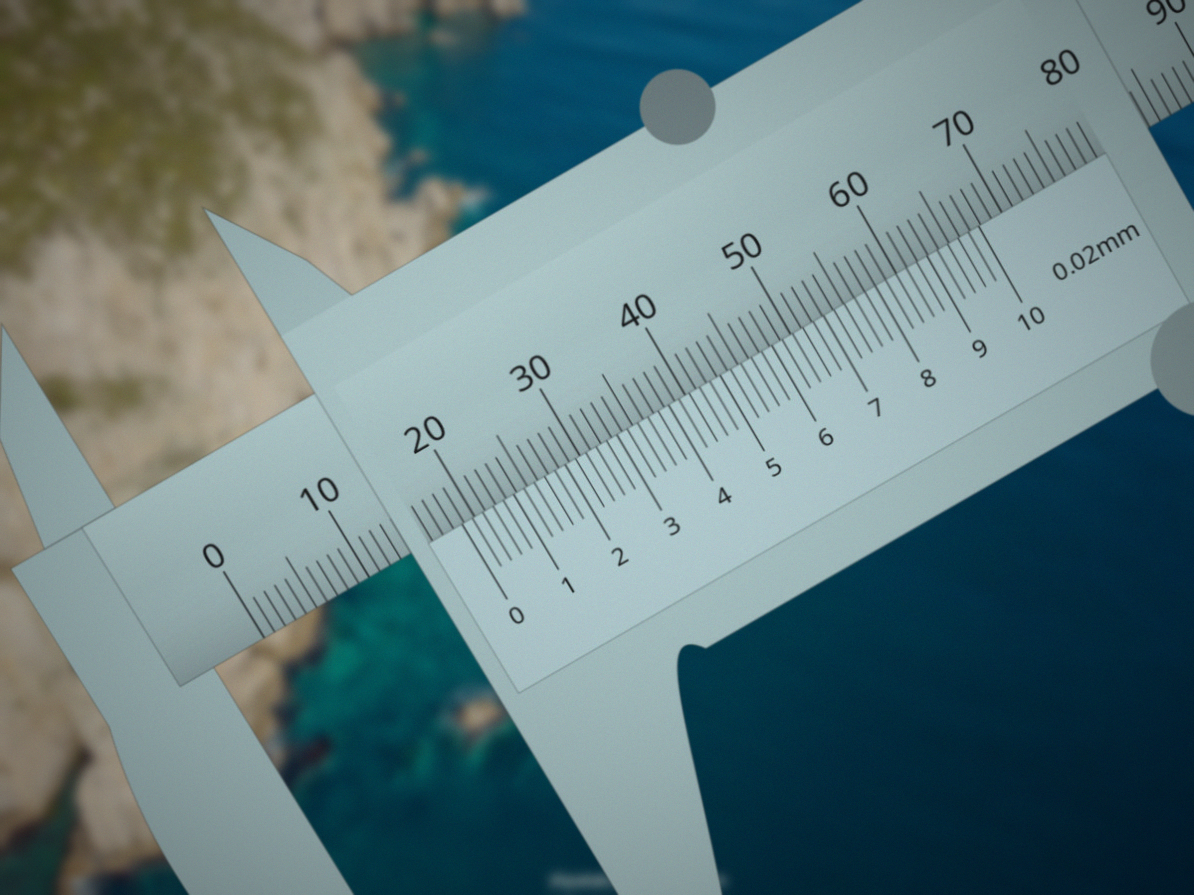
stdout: 18.8mm
